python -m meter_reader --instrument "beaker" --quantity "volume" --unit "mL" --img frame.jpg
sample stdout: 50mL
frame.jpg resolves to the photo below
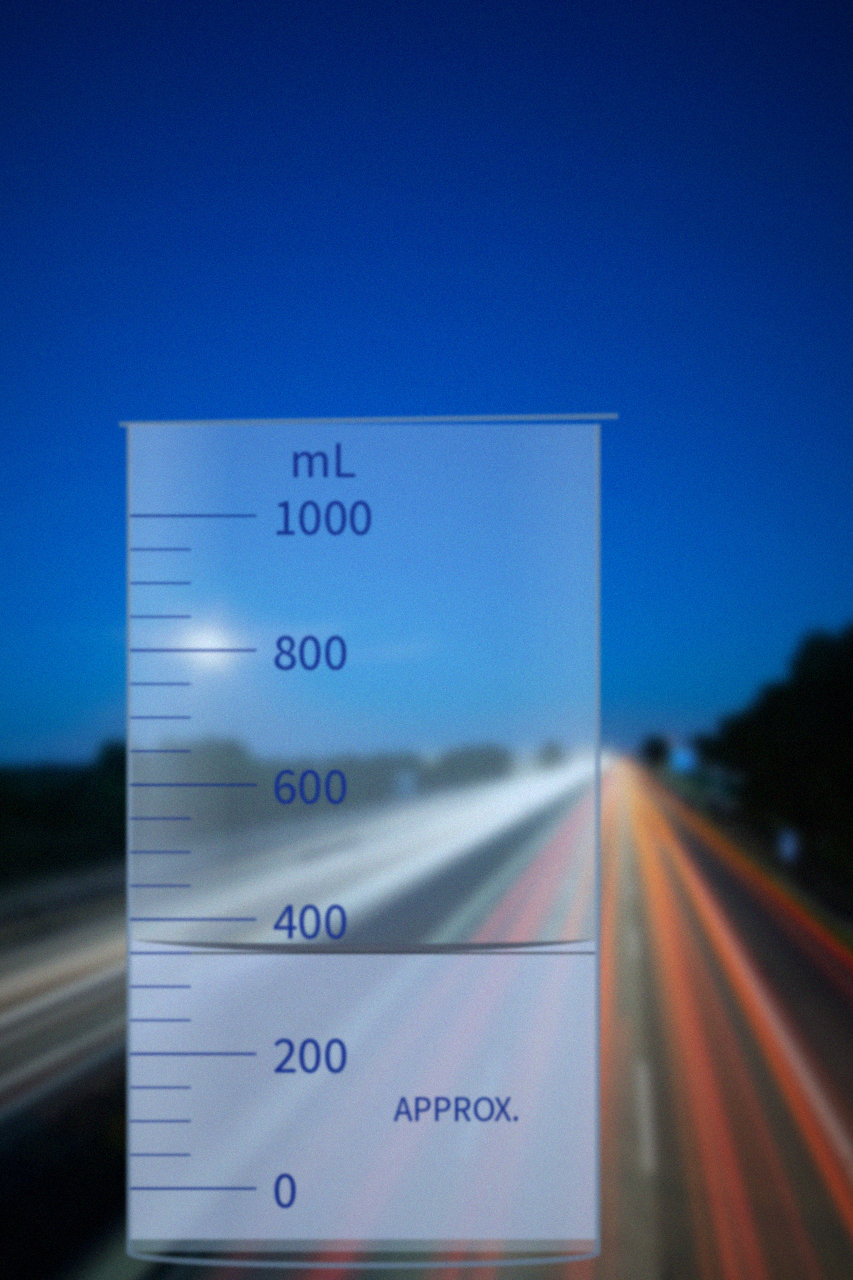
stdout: 350mL
